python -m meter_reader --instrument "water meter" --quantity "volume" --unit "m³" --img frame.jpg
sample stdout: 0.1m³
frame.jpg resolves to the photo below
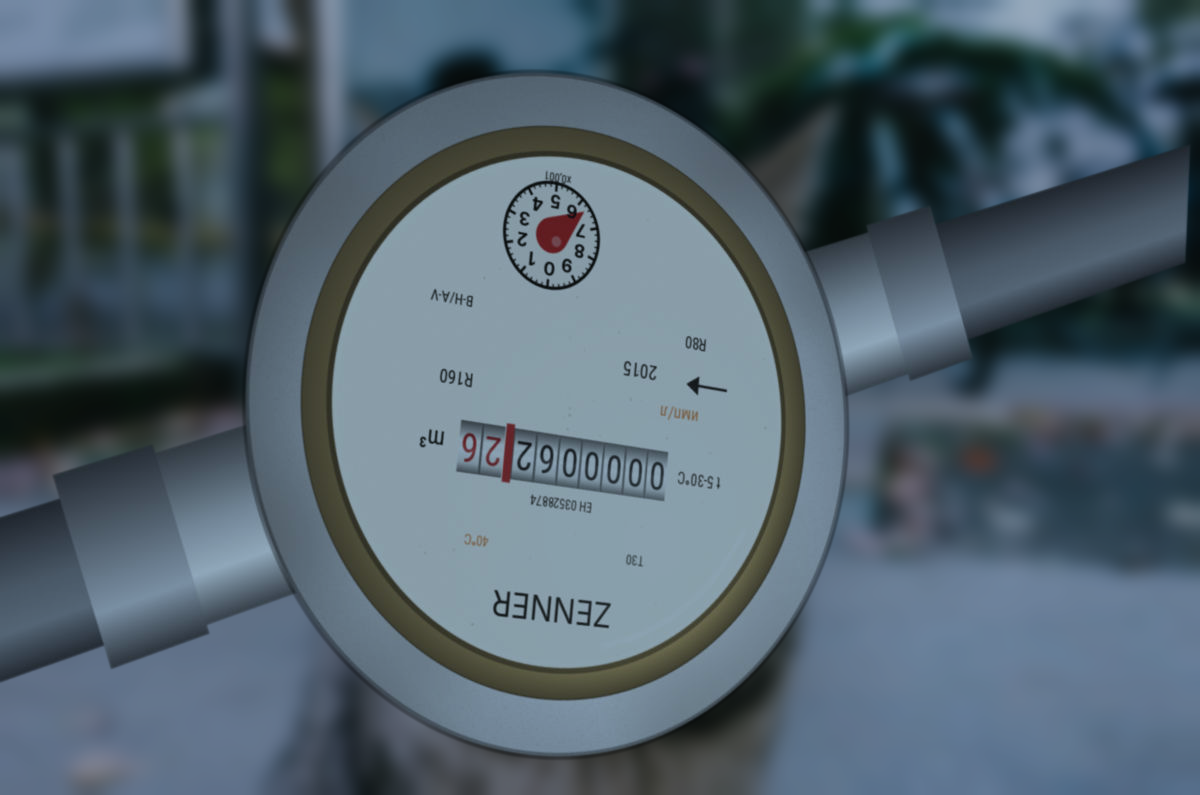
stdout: 62.266m³
